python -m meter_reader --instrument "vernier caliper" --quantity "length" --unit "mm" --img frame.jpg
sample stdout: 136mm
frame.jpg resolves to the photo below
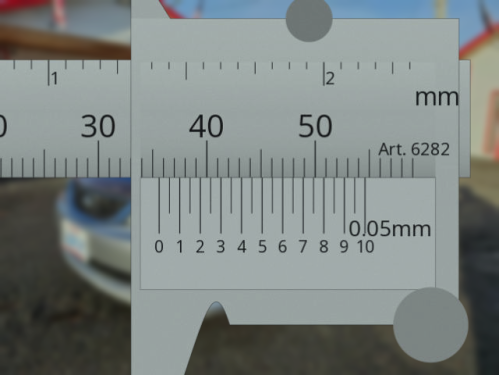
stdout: 35.6mm
